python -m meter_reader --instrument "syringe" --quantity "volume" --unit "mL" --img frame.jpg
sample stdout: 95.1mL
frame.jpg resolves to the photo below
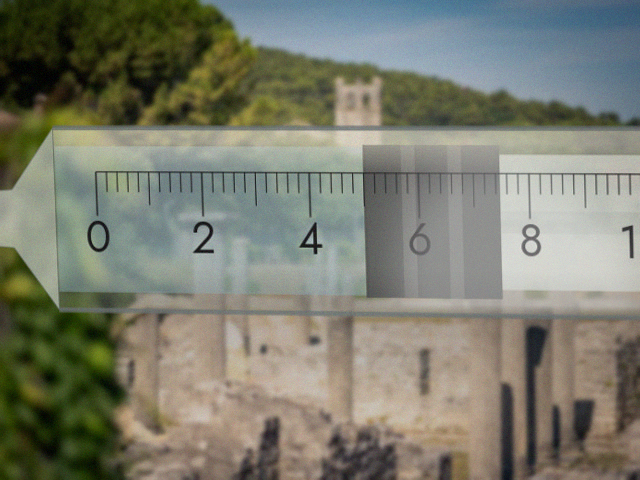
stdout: 5mL
